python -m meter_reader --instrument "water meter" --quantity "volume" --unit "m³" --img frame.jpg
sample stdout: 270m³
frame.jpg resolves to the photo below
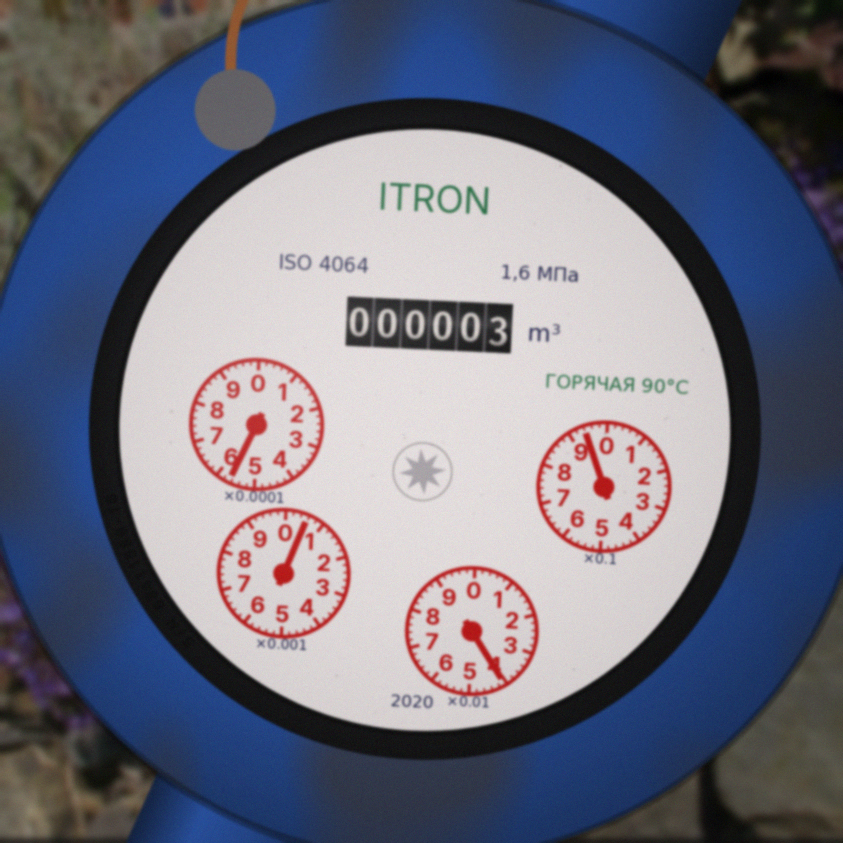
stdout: 2.9405m³
